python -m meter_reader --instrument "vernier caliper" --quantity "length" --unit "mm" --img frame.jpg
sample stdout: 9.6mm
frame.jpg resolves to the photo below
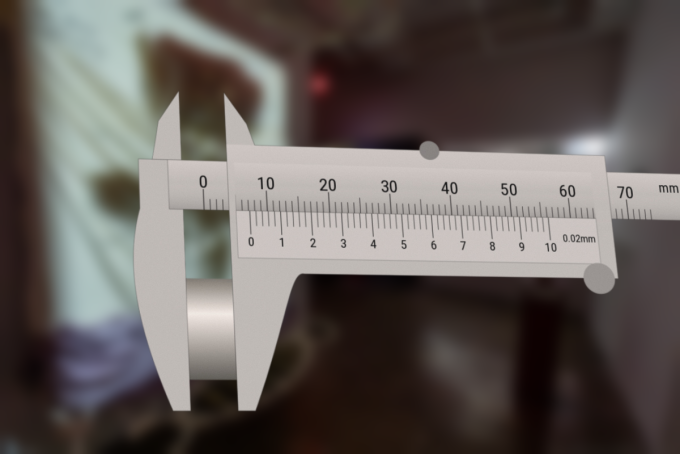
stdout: 7.2mm
